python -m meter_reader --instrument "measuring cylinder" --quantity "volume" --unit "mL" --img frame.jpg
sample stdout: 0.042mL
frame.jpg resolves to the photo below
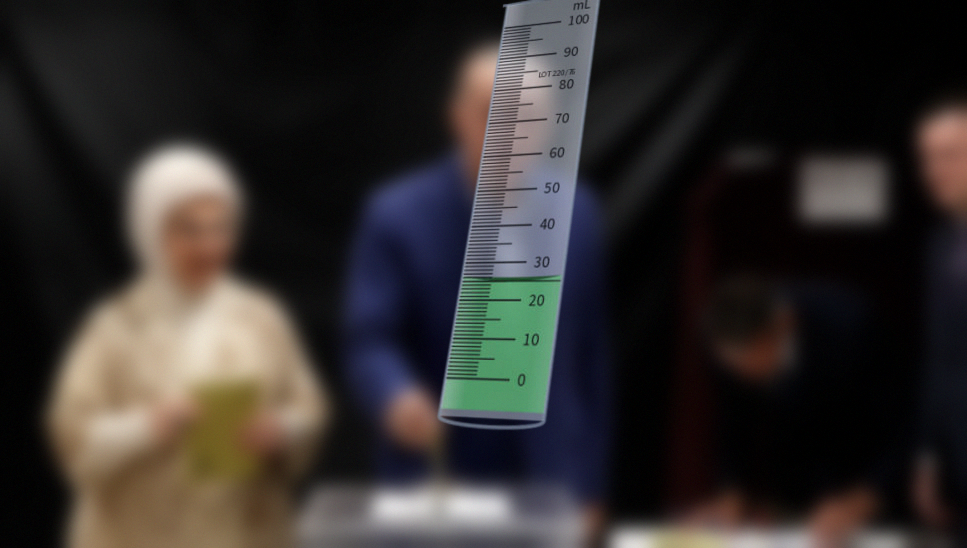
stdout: 25mL
